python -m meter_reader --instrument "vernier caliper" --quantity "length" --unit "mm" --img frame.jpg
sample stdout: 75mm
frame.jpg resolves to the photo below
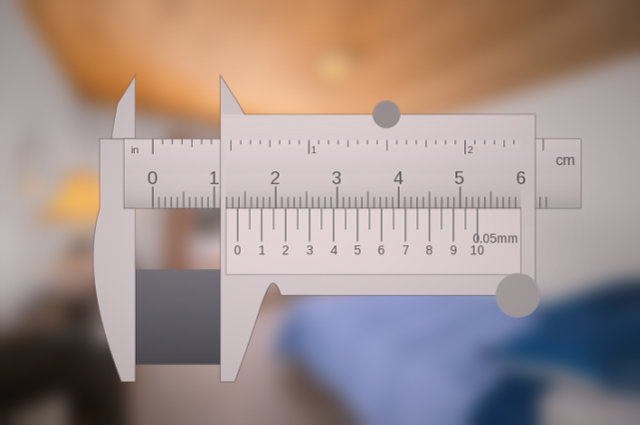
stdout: 13.8mm
